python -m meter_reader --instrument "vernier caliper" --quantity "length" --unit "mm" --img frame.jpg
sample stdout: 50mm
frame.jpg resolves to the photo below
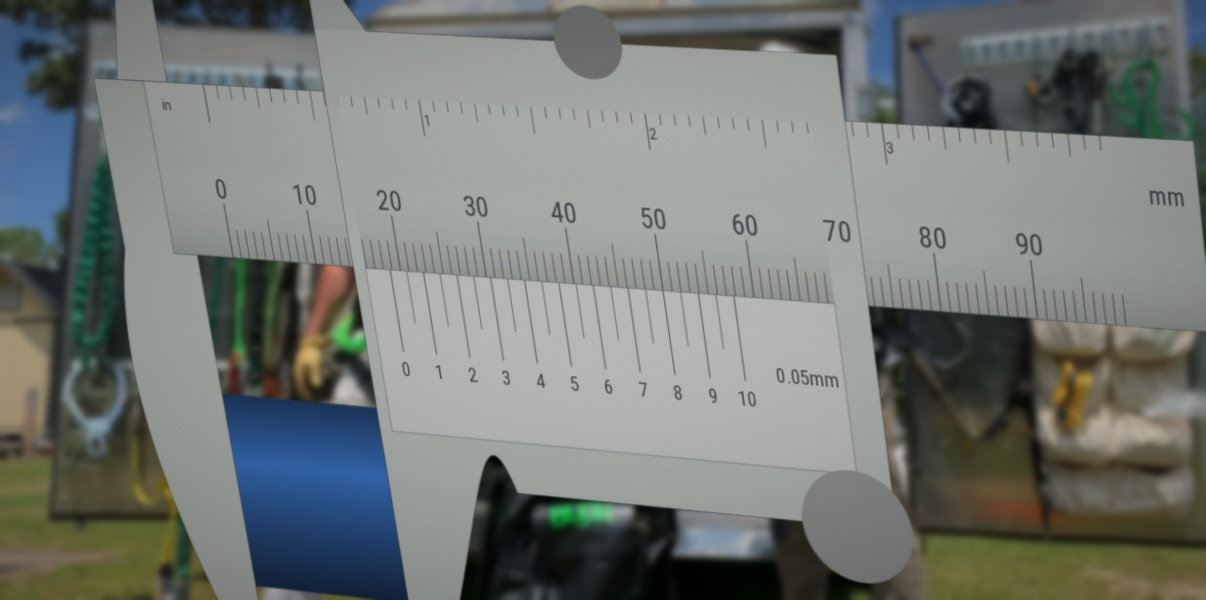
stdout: 18.8mm
